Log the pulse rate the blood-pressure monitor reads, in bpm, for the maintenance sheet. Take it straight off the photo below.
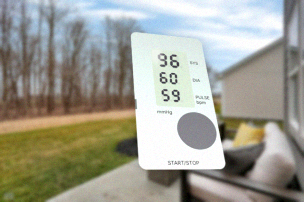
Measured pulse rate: 59 bpm
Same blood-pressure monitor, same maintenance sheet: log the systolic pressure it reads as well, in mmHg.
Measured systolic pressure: 96 mmHg
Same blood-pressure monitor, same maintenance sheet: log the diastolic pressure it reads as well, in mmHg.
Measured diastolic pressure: 60 mmHg
